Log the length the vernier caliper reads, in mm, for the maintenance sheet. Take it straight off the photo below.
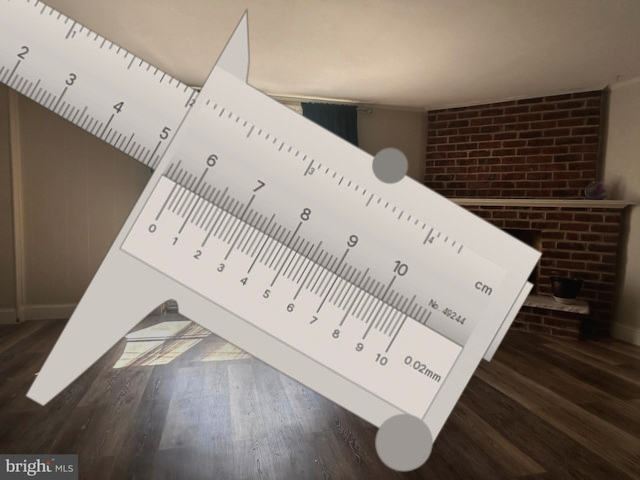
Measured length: 56.5 mm
